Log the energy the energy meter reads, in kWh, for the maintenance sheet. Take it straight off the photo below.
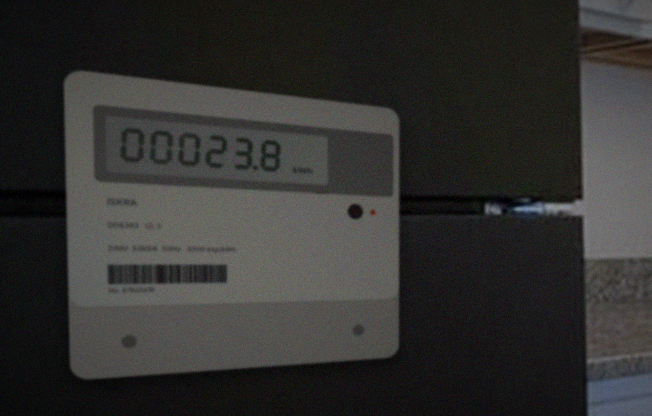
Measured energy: 23.8 kWh
